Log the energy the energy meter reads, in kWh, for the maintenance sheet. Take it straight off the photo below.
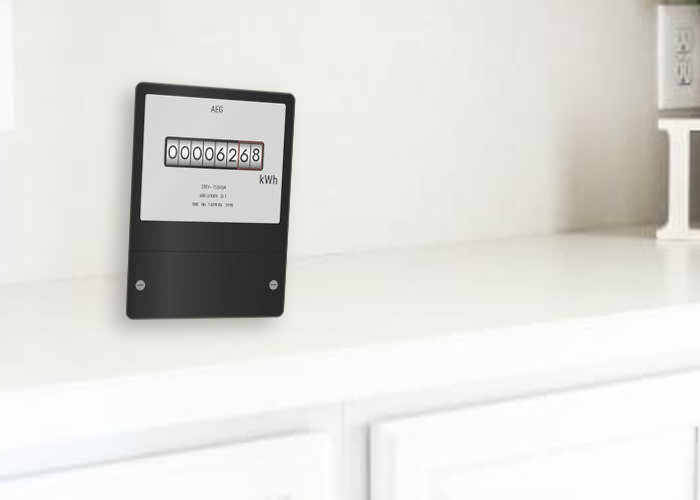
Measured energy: 62.68 kWh
